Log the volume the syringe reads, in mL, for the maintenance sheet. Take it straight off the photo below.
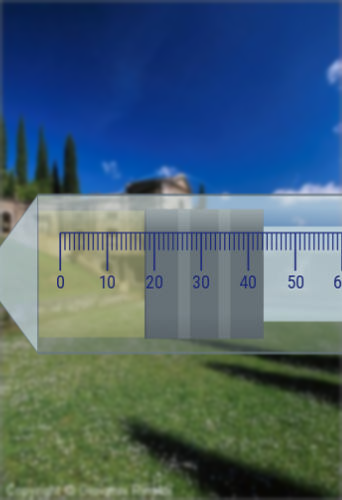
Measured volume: 18 mL
